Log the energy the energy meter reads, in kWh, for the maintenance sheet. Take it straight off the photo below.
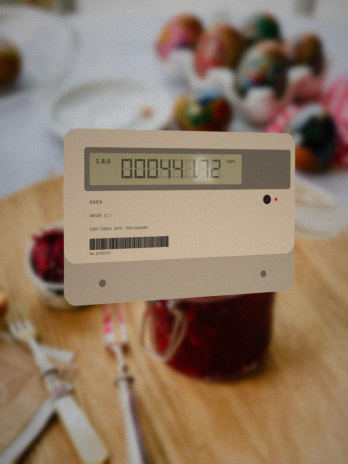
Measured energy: 441.72 kWh
